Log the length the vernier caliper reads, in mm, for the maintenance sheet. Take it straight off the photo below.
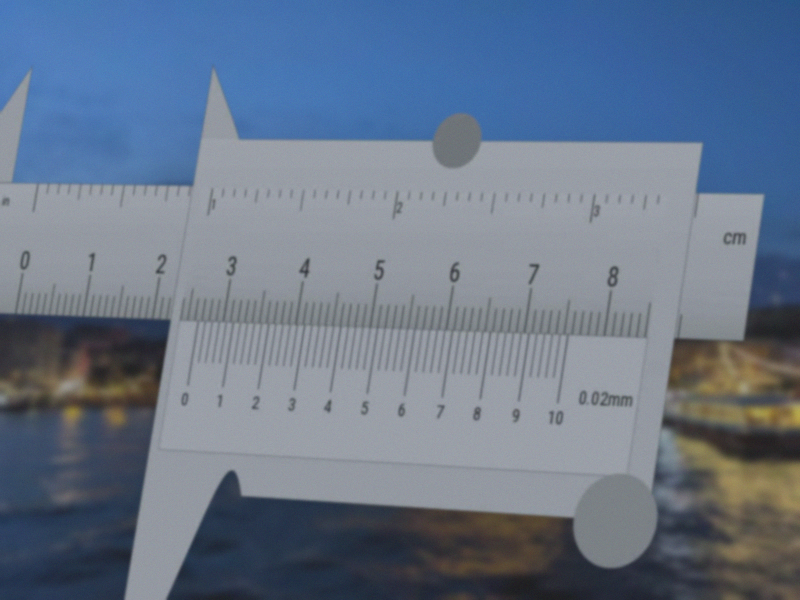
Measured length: 26.5 mm
